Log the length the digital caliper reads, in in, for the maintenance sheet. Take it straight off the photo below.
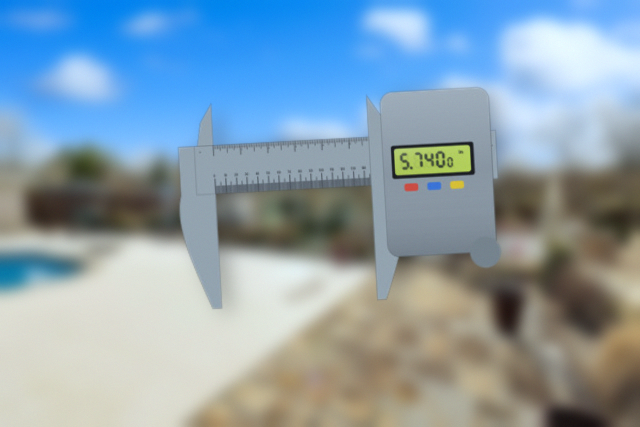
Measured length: 5.7400 in
